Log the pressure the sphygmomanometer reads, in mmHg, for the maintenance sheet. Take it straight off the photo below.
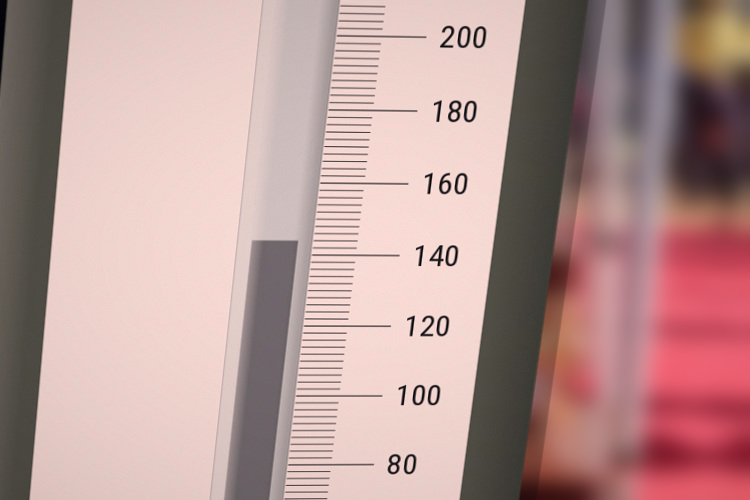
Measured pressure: 144 mmHg
